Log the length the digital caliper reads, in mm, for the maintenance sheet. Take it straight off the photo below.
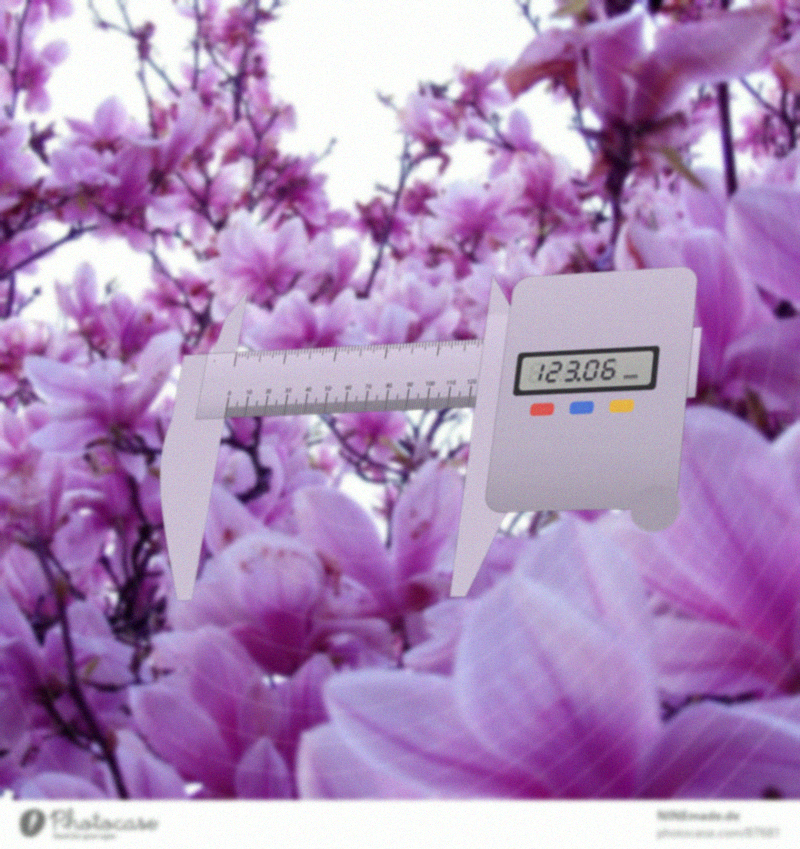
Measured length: 123.06 mm
